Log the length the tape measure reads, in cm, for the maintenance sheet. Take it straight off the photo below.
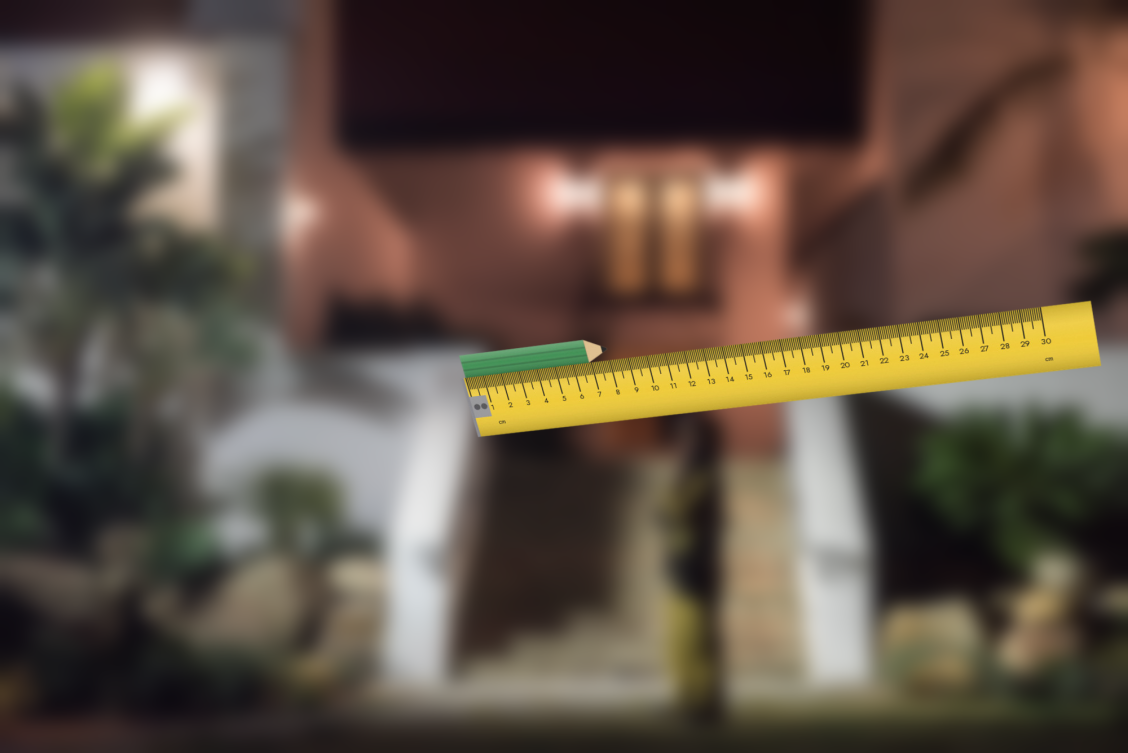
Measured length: 8 cm
